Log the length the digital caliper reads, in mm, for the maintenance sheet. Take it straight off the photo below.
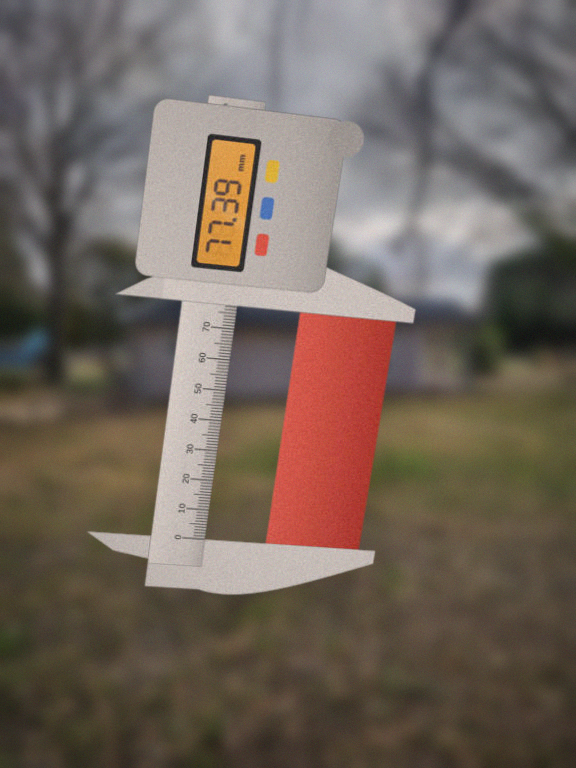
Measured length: 77.39 mm
